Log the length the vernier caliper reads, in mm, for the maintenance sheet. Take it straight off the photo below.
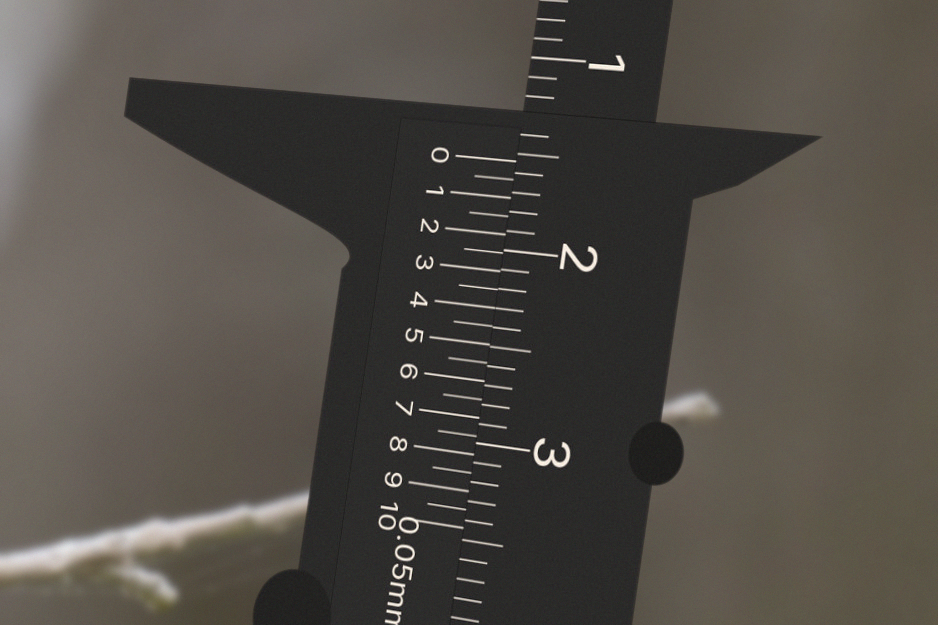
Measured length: 15.4 mm
